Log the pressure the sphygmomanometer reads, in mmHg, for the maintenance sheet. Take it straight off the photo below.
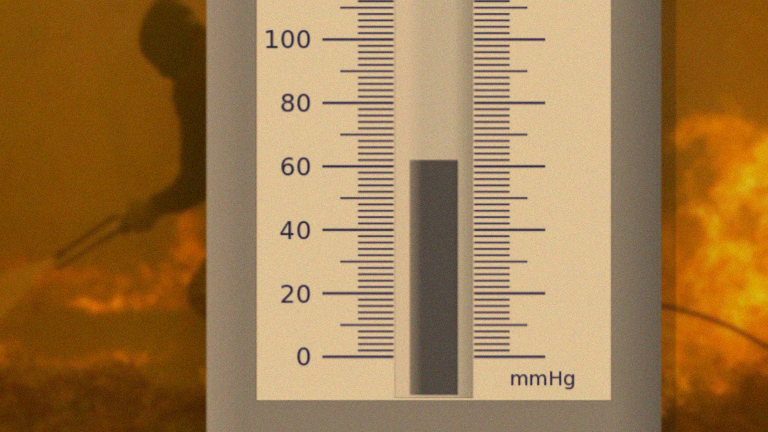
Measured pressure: 62 mmHg
